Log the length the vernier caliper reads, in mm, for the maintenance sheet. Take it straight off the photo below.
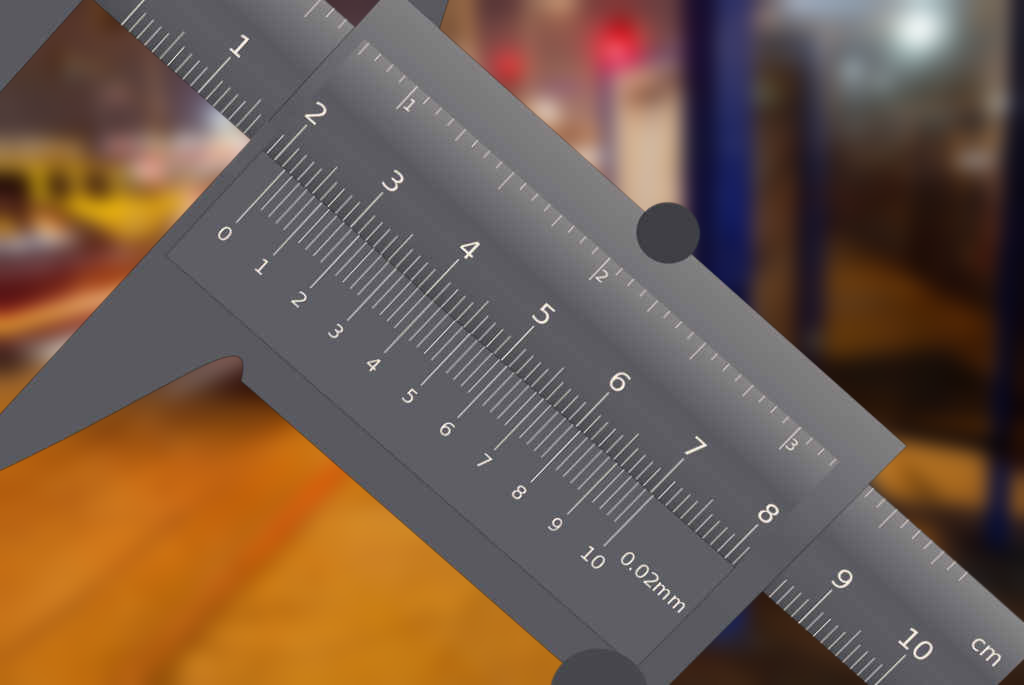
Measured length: 21.4 mm
